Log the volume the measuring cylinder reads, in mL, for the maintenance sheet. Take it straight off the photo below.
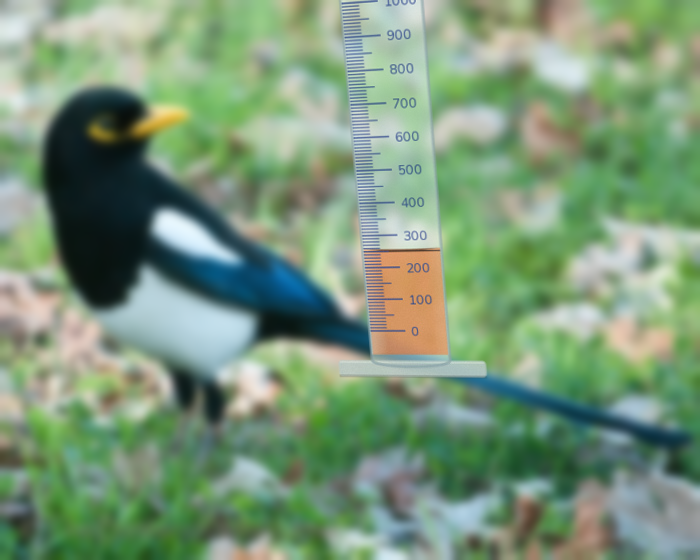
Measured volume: 250 mL
